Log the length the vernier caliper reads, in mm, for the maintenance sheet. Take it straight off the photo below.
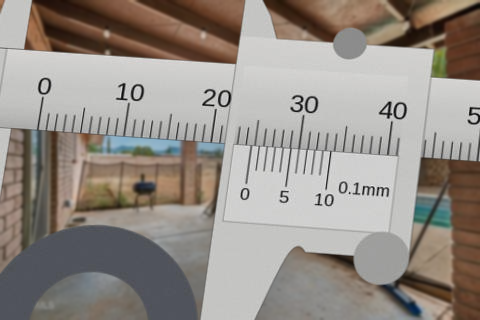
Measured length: 24.6 mm
